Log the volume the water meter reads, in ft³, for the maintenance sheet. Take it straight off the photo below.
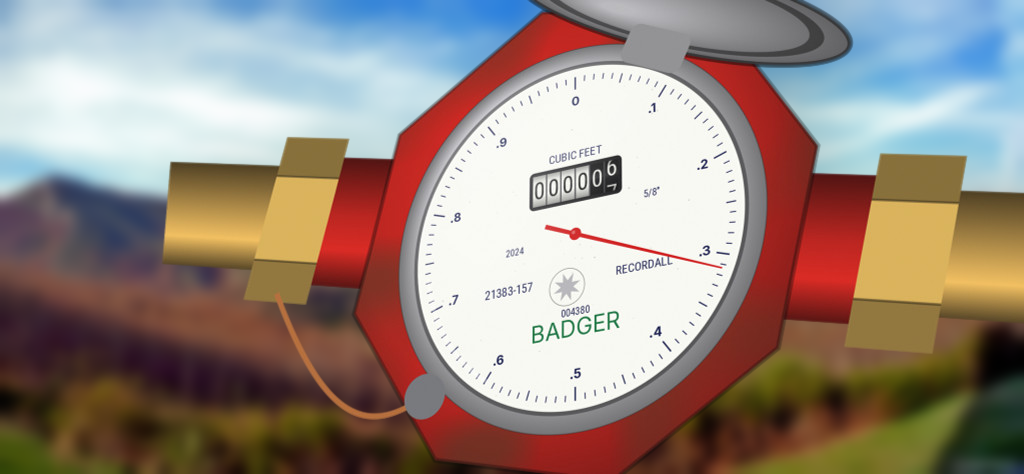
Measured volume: 6.31 ft³
